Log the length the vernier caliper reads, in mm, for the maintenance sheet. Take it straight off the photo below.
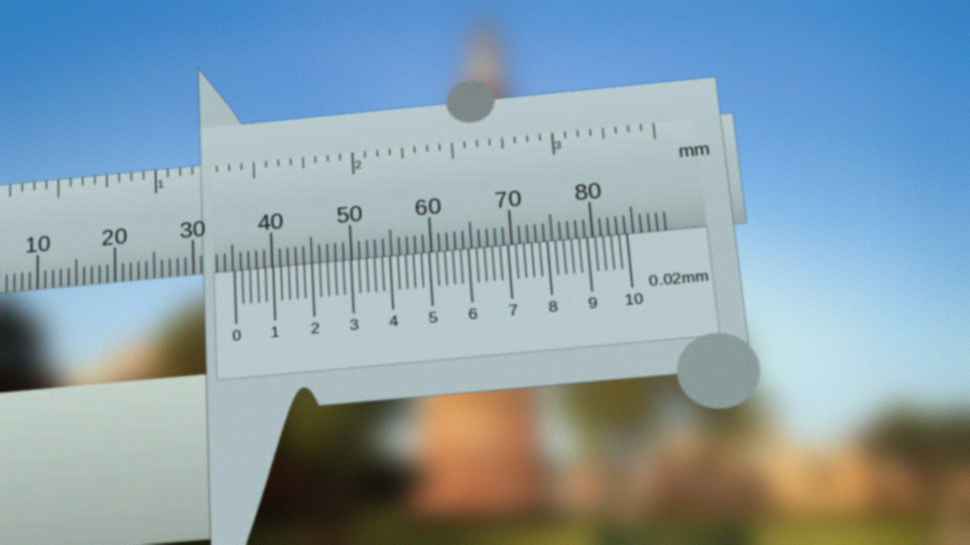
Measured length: 35.2 mm
